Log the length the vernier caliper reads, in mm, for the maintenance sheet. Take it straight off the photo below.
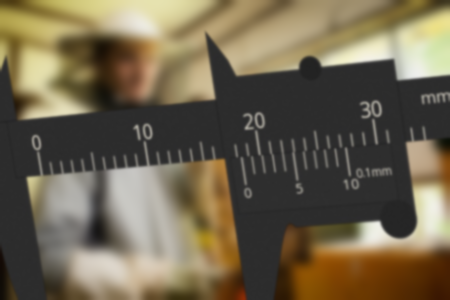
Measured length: 18.4 mm
